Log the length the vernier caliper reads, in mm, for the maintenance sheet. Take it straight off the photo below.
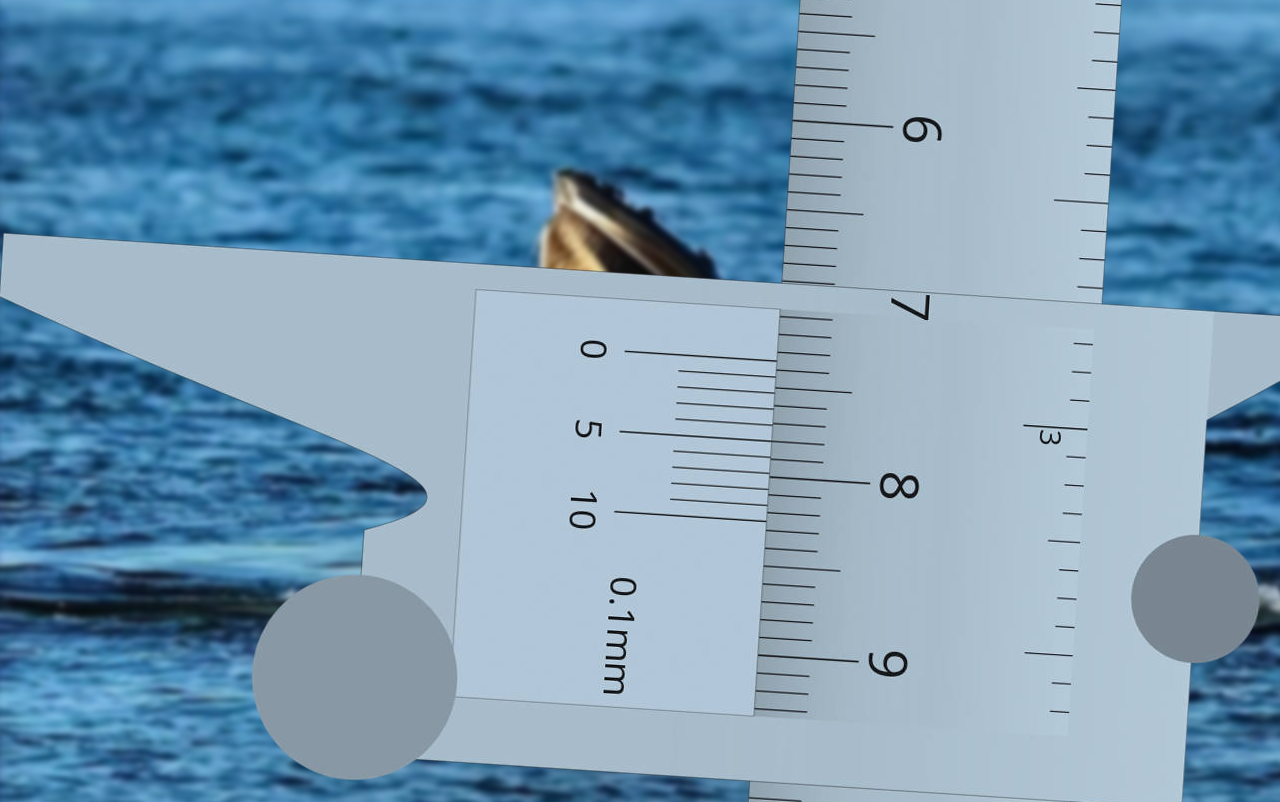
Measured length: 73.5 mm
